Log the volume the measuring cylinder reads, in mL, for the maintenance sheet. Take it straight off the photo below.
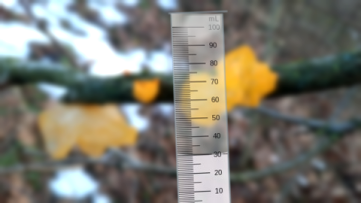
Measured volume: 30 mL
